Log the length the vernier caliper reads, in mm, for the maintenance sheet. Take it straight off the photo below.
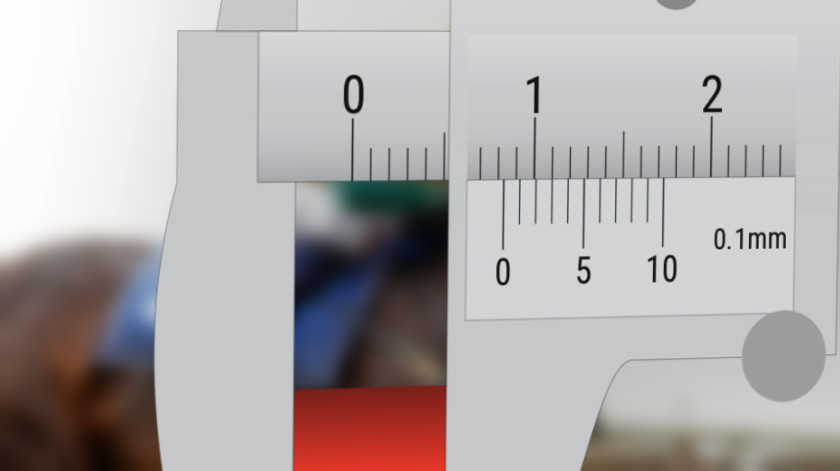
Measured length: 8.3 mm
